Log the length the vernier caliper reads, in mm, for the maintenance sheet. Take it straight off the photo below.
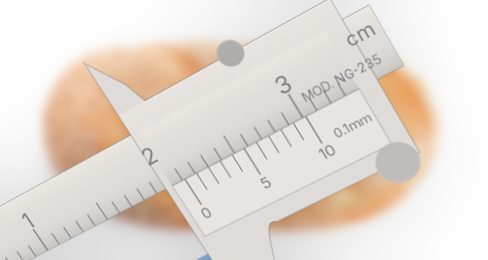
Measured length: 21.2 mm
